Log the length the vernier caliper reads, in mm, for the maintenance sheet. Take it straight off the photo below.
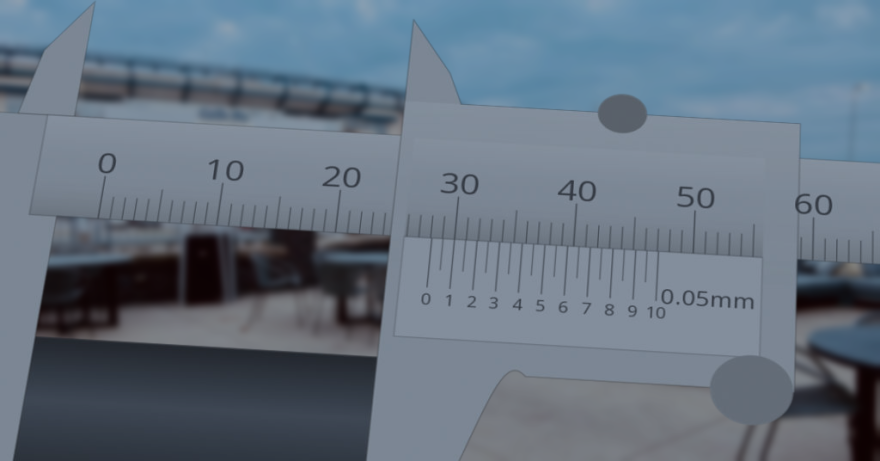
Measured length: 28.1 mm
